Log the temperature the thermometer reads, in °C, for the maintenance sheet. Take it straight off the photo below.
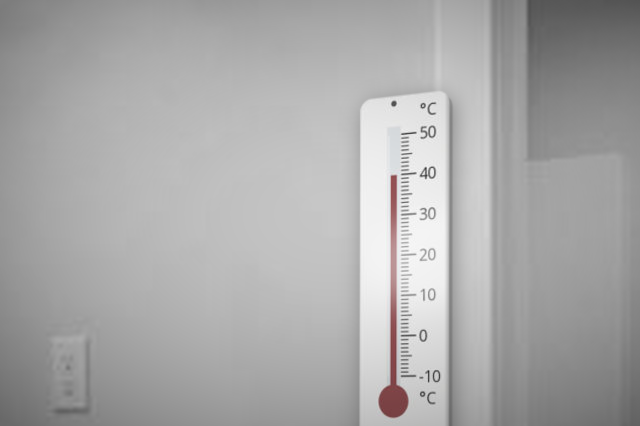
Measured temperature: 40 °C
